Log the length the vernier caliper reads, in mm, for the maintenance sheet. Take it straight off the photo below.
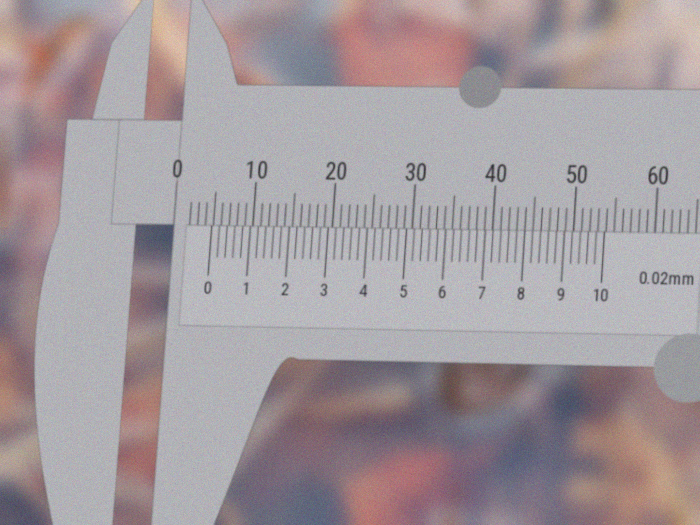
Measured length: 4.8 mm
